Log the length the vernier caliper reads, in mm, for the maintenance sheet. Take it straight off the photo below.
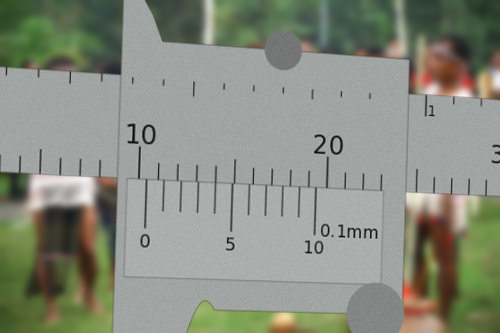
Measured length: 10.4 mm
